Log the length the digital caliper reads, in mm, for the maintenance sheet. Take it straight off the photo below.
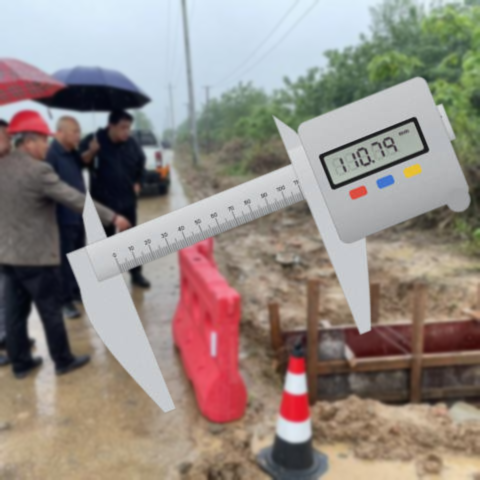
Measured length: 110.79 mm
